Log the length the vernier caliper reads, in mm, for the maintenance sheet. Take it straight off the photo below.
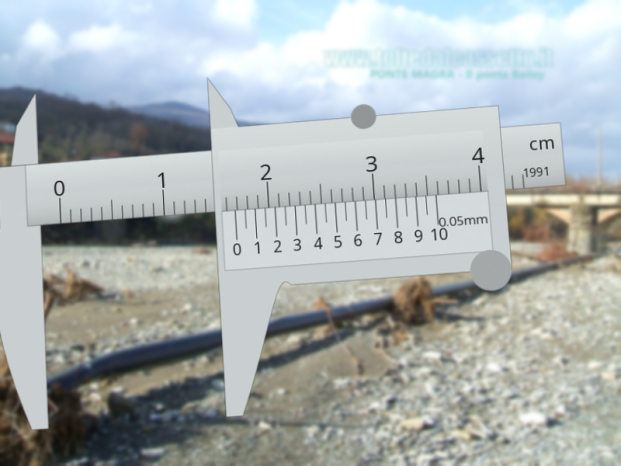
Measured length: 16.8 mm
